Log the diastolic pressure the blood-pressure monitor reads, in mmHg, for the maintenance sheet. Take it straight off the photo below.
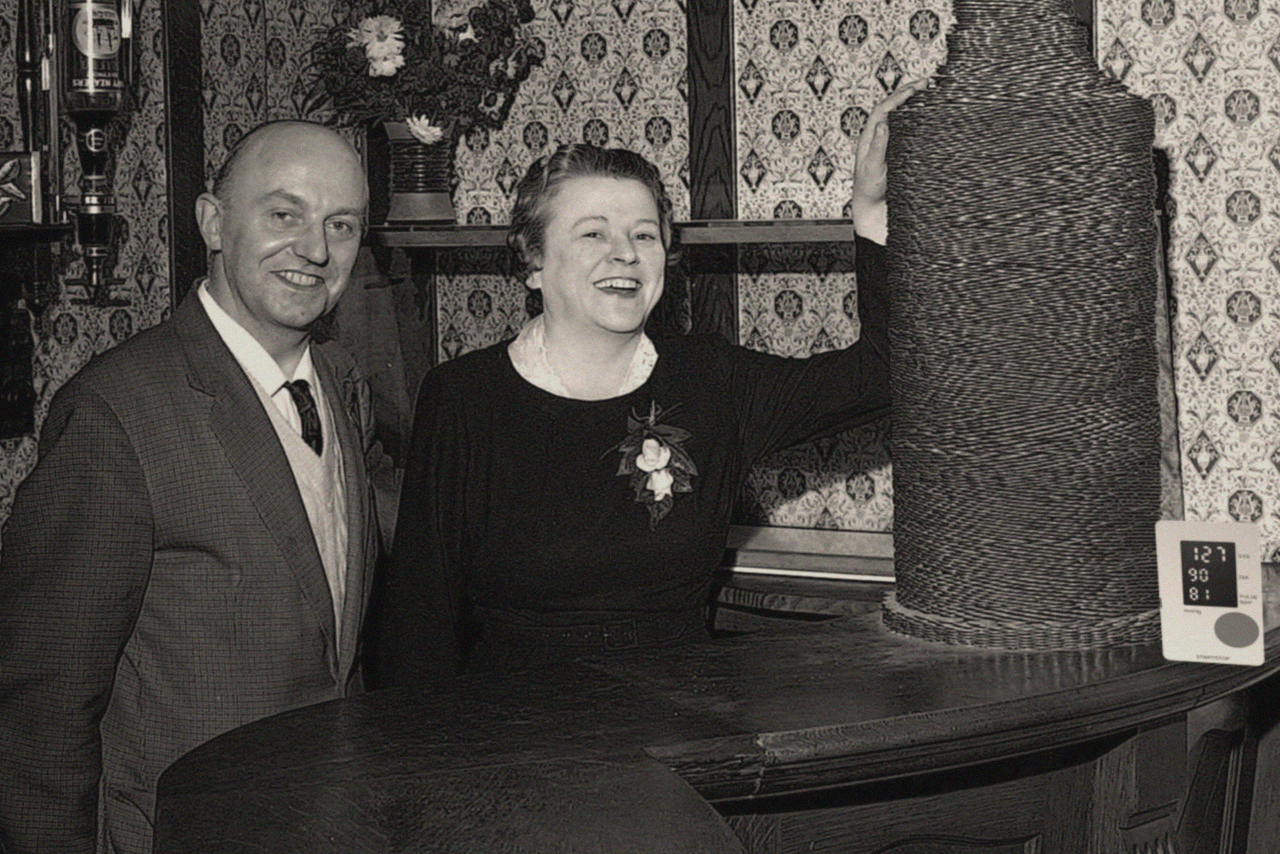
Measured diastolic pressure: 90 mmHg
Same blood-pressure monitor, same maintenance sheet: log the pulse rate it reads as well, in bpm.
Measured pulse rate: 81 bpm
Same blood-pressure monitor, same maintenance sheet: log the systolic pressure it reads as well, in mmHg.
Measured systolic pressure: 127 mmHg
